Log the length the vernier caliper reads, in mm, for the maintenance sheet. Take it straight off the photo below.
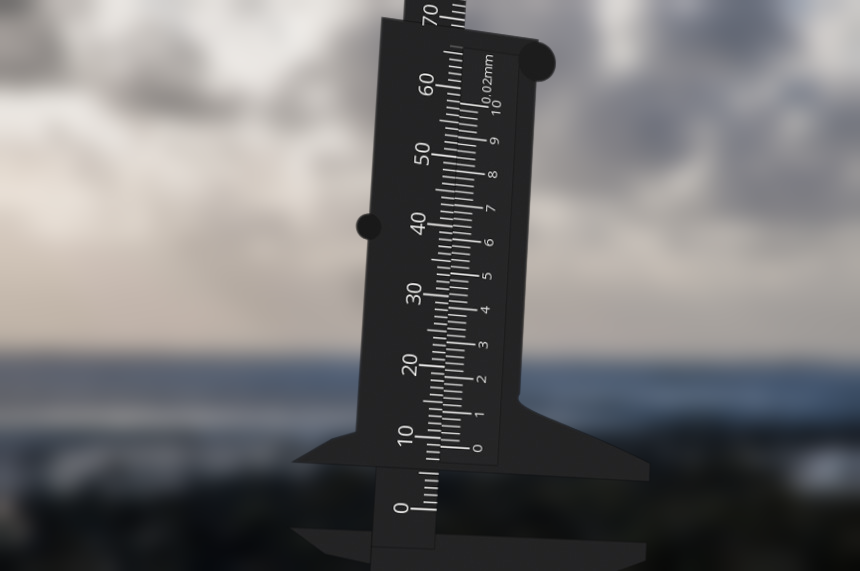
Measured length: 8.8 mm
